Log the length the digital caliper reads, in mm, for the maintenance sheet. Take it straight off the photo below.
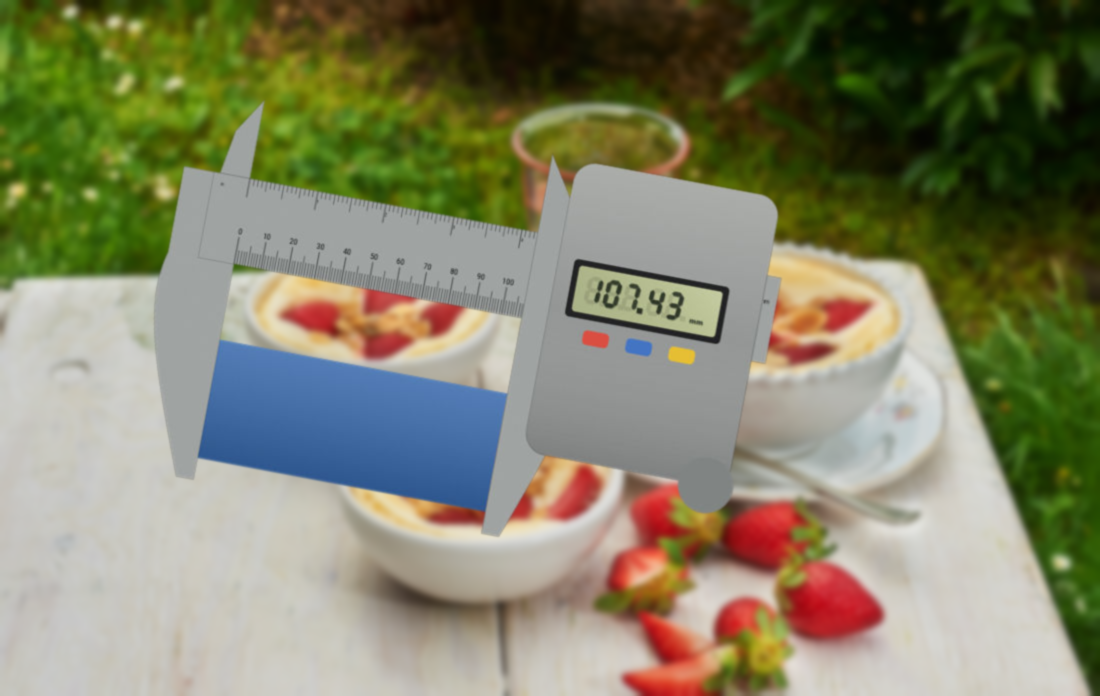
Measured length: 107.43 mm
